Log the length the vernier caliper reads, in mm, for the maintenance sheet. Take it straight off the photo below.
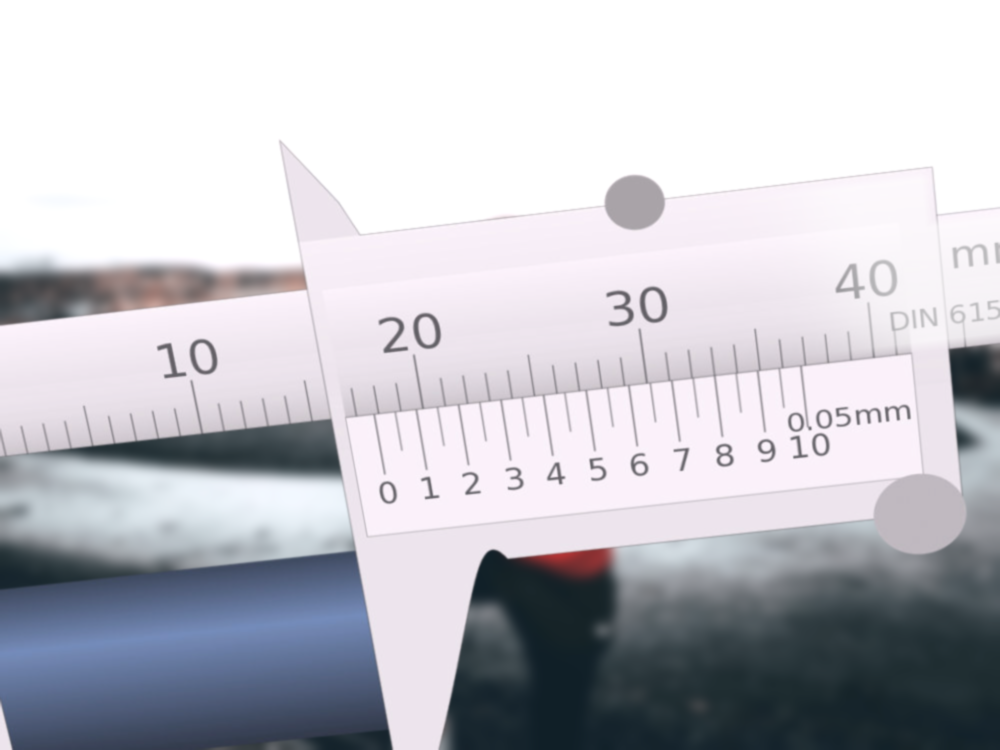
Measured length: 17.8 mm
